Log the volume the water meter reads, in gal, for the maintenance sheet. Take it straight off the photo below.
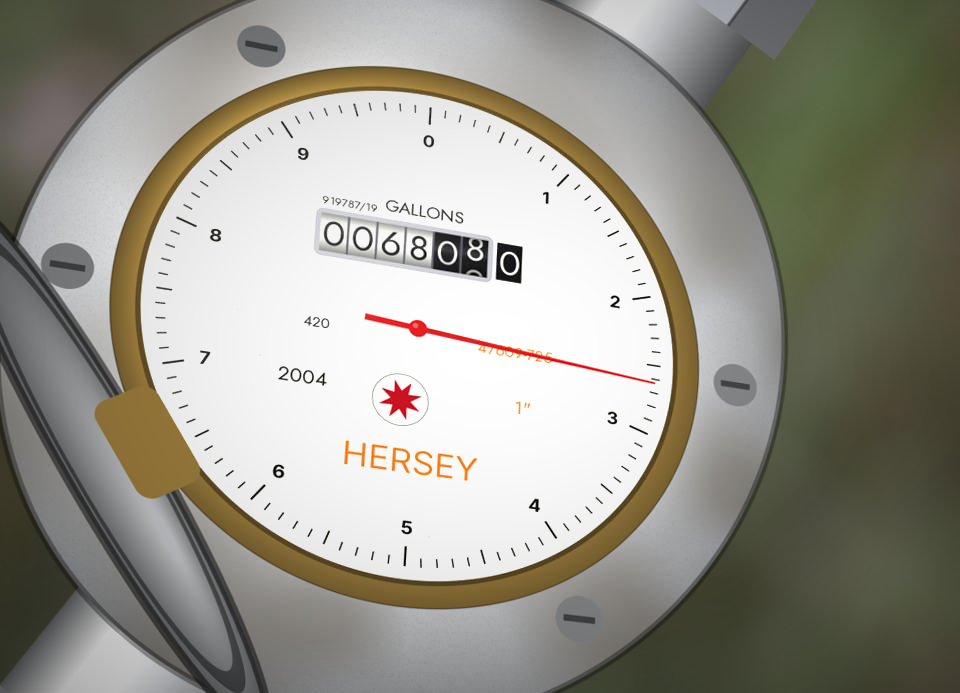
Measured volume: 68082.6 gal
